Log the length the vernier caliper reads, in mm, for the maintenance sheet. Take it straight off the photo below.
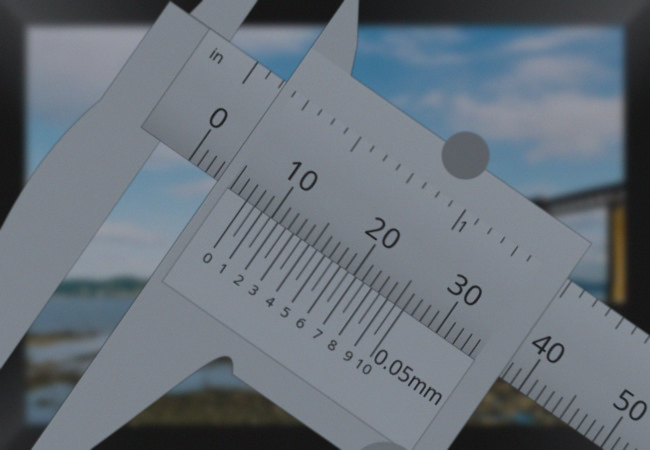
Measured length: 7.0 mm
